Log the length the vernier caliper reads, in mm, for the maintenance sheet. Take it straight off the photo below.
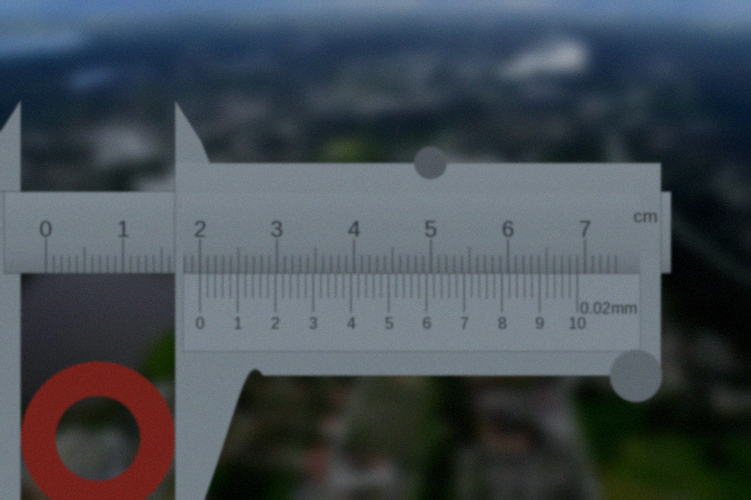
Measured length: 20.0 mm
